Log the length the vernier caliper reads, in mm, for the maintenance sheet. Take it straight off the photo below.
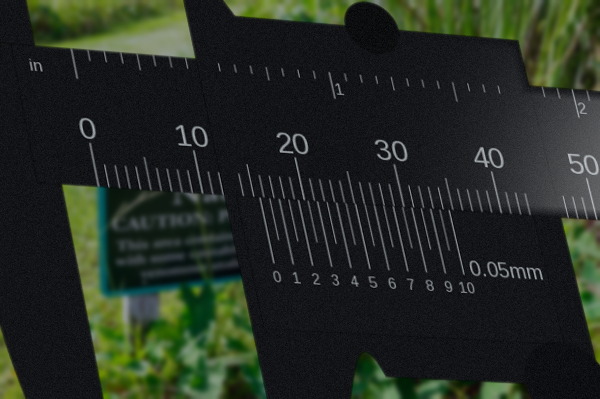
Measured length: 15.6 mm
